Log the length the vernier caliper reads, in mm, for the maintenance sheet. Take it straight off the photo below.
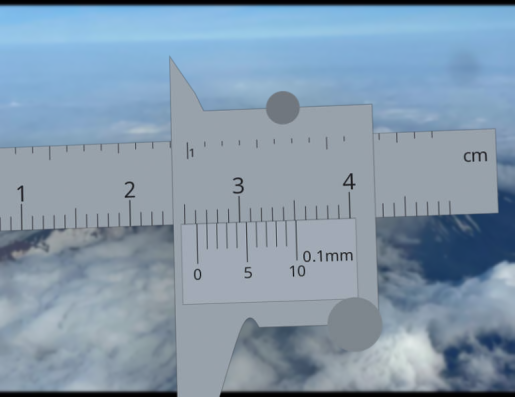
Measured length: 26.1 mm
